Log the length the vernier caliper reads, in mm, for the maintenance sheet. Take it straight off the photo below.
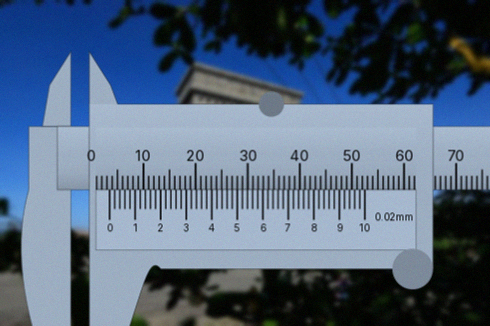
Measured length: 3.5 mm
